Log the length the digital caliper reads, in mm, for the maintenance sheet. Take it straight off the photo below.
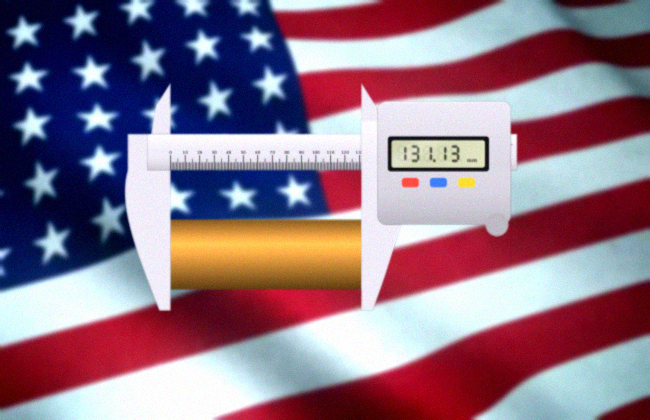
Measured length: 131.13 mm
